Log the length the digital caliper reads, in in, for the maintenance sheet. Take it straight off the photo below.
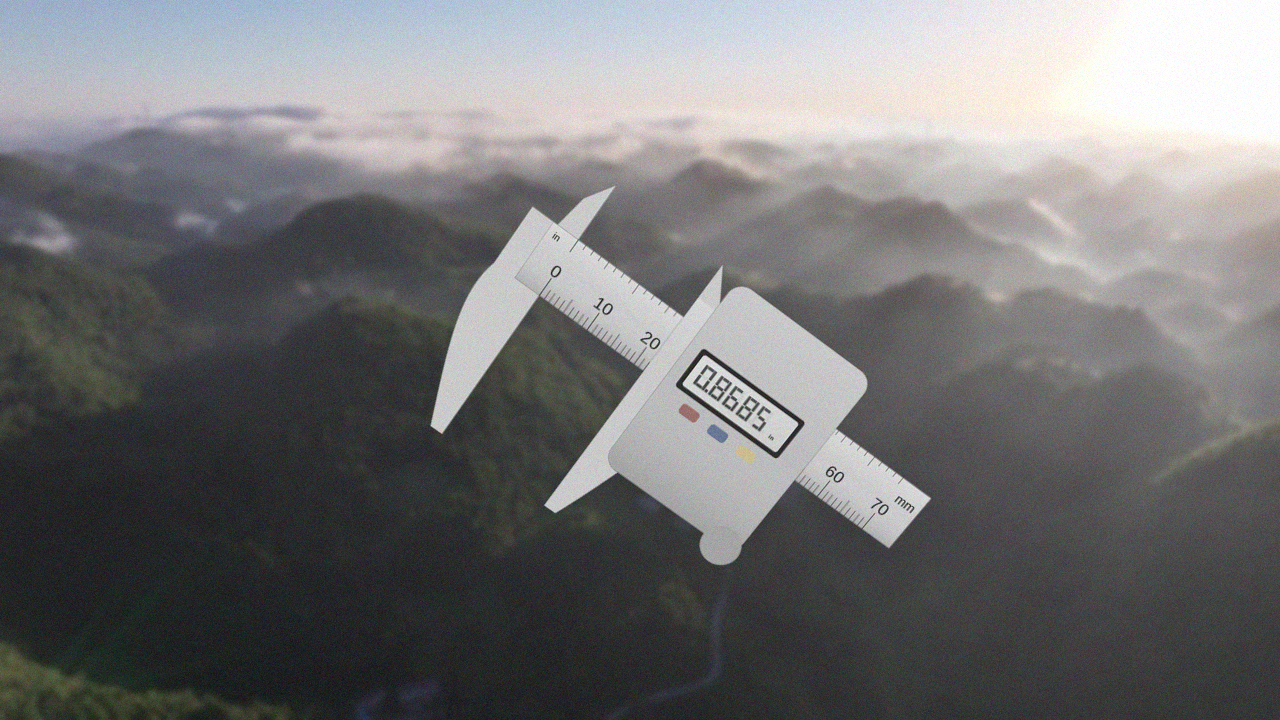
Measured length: 0.8685 in
